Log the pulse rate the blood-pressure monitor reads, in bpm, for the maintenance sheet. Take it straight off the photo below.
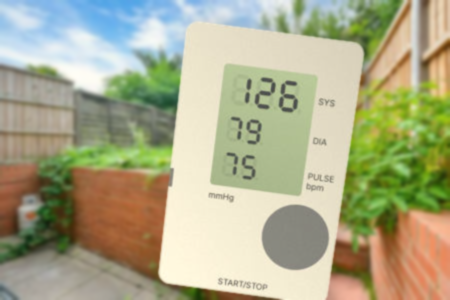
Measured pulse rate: 75 bpm
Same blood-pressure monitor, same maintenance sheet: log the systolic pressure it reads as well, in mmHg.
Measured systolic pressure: 126 mmHg
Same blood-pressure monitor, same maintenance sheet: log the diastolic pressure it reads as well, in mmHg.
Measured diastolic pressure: 79 mmHg
